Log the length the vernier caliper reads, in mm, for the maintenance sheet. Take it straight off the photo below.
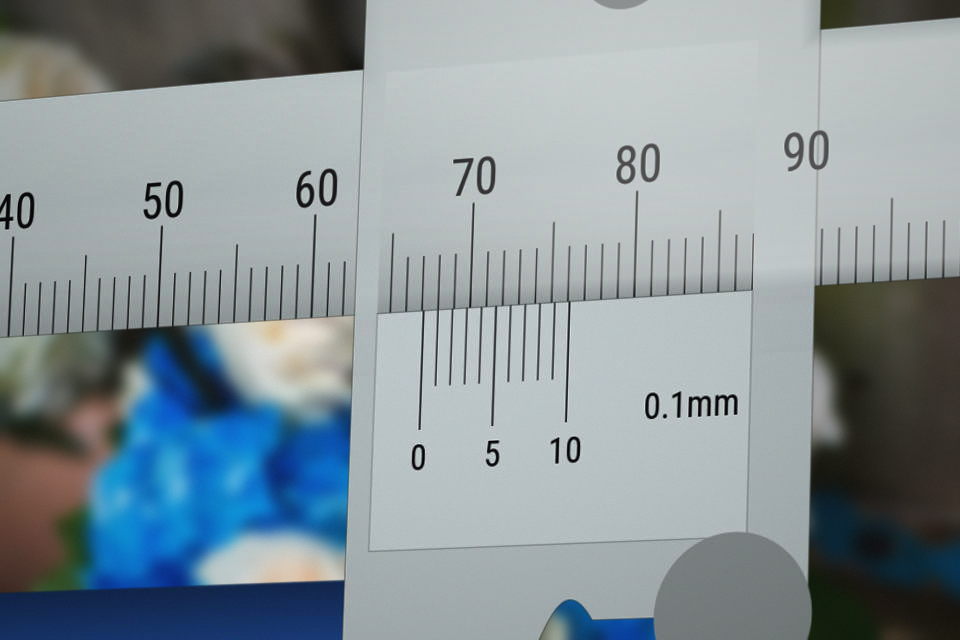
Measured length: 67.1 mm
